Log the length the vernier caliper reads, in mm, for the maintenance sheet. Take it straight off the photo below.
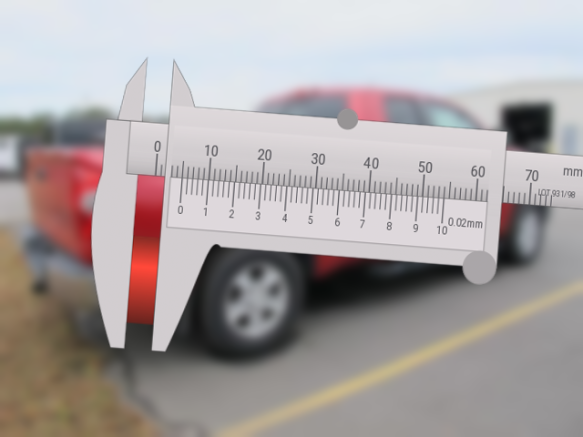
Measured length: 5.0 mm
